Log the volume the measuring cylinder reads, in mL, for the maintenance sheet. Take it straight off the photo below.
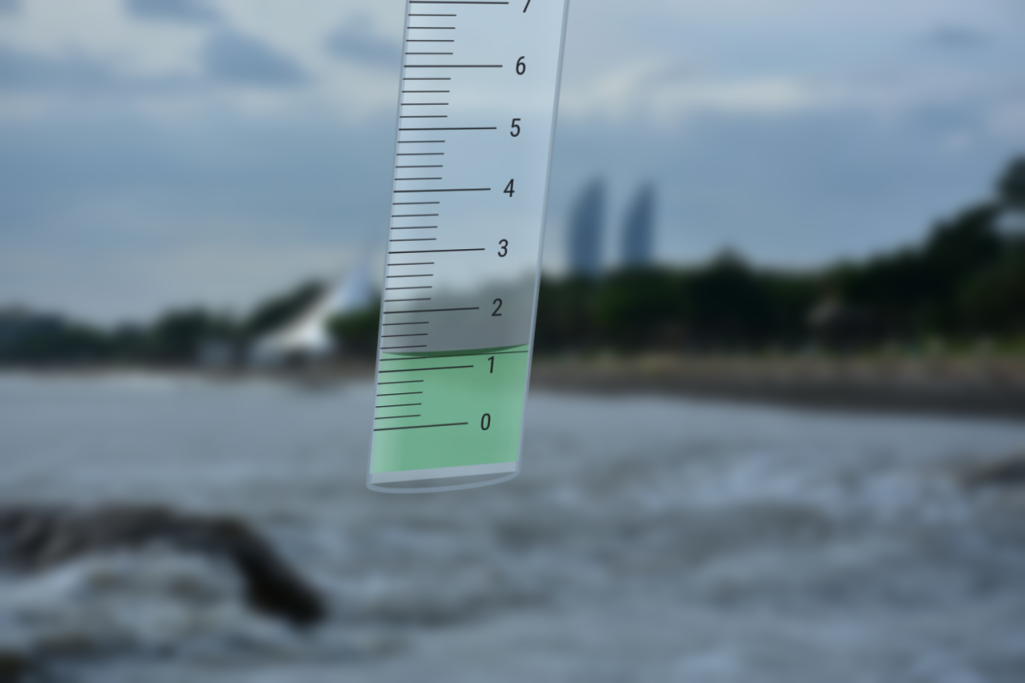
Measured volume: 1.2 mL
